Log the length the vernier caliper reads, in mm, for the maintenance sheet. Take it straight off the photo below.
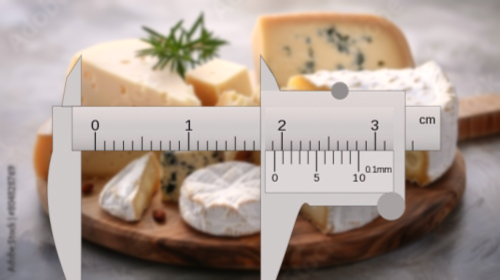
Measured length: 19.2 mm
